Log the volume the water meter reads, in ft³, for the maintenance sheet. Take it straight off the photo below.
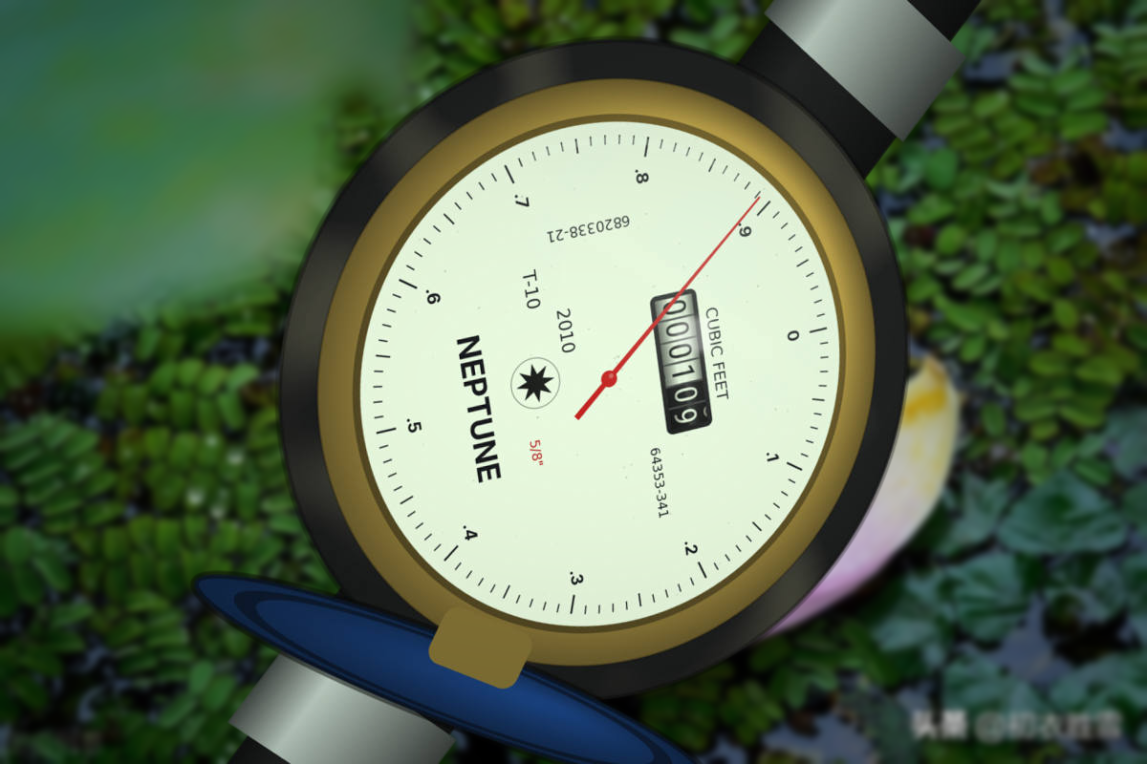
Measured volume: 108.89 ft³
